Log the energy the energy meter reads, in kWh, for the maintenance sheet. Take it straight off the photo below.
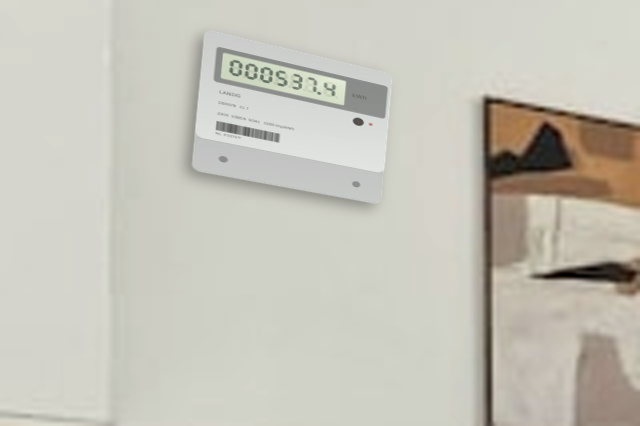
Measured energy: 537.4 kWh
